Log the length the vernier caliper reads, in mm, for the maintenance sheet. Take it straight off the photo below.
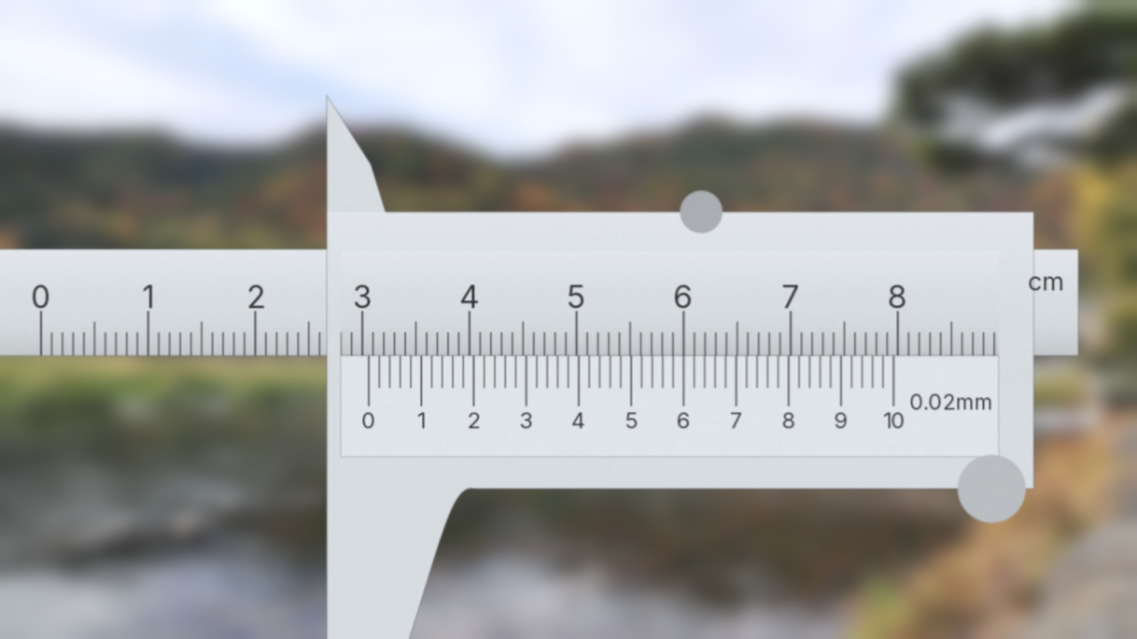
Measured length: 30.6 mm
